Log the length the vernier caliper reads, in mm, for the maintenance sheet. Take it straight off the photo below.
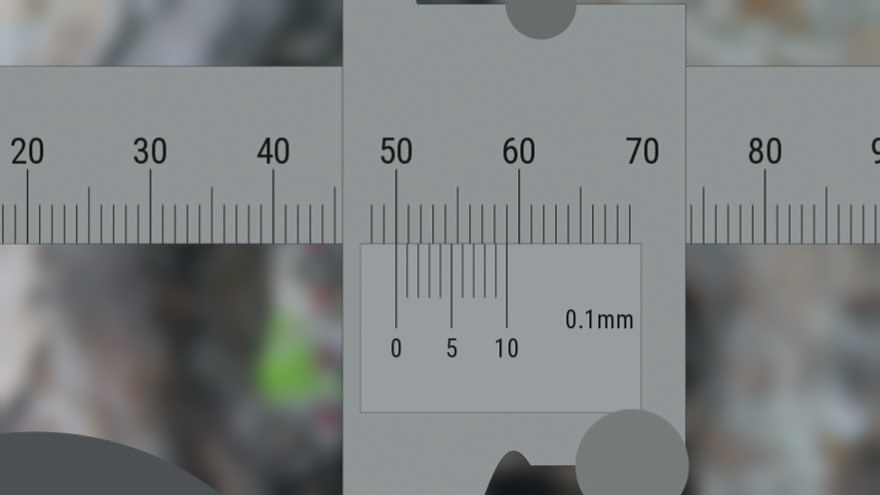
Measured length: 50.0 mm
